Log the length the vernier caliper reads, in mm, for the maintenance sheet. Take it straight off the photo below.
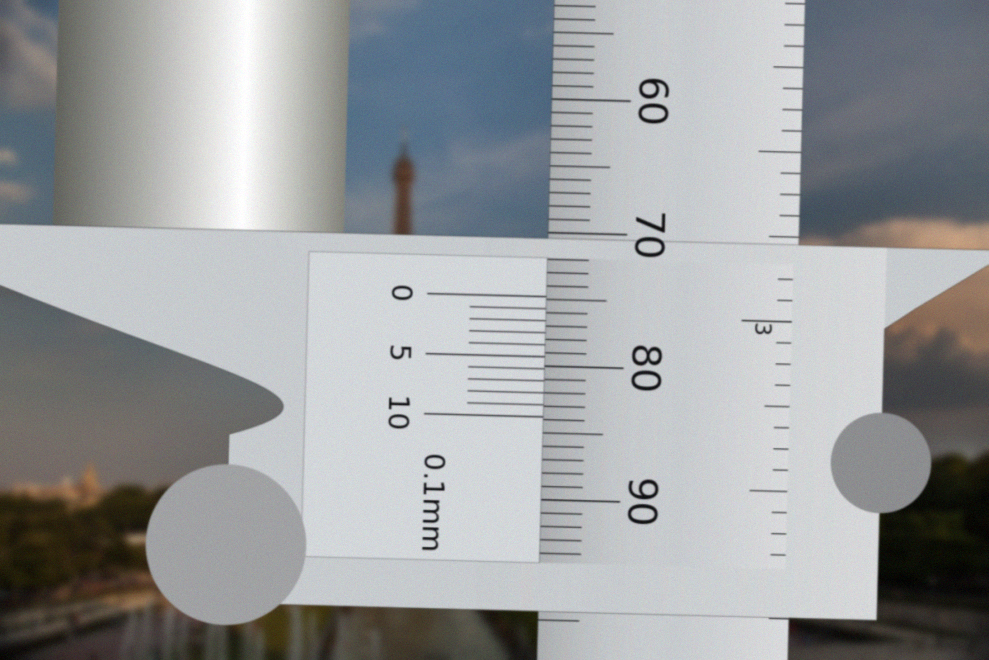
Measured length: 74.8 mm
